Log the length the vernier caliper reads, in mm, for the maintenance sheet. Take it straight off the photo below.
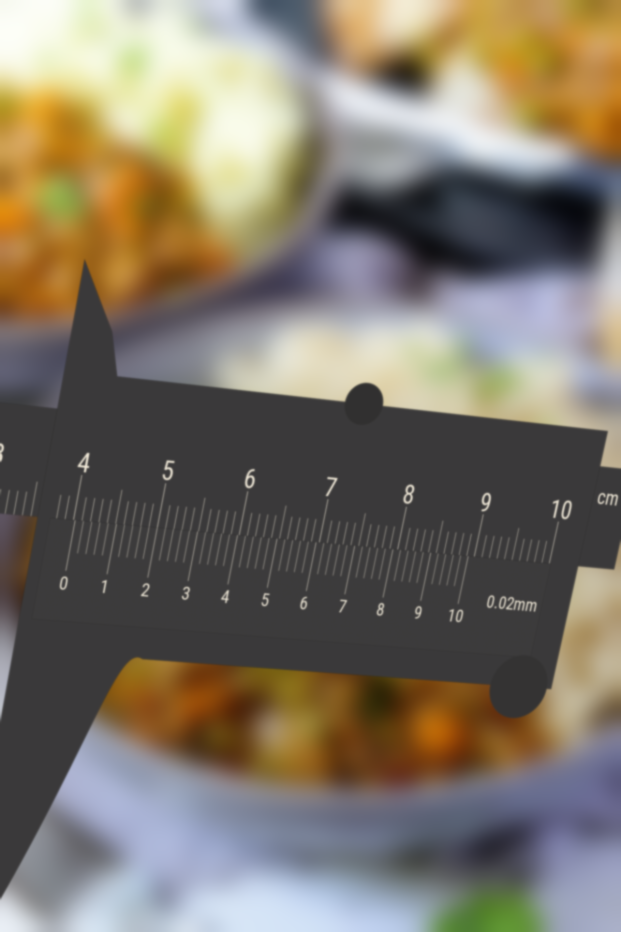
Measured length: 40.2 mm
